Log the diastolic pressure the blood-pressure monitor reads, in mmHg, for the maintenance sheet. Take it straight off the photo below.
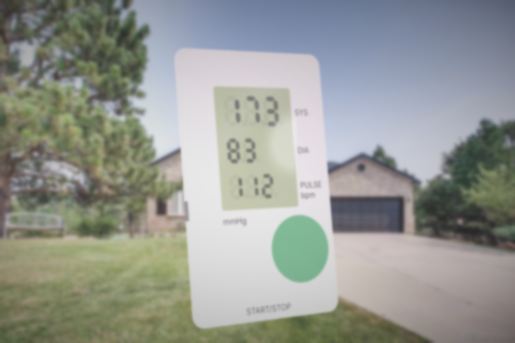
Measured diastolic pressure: 83 mmHg
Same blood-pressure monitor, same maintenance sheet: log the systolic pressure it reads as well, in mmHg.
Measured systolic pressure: 173 mmHg
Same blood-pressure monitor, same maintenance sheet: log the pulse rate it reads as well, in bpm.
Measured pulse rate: 112 bpm
